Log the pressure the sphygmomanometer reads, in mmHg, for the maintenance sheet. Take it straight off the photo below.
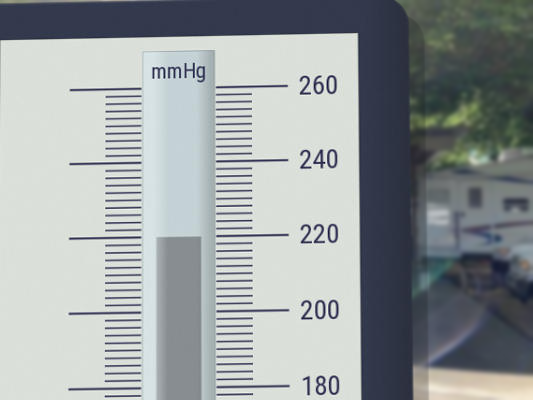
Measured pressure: 220 mmHg
